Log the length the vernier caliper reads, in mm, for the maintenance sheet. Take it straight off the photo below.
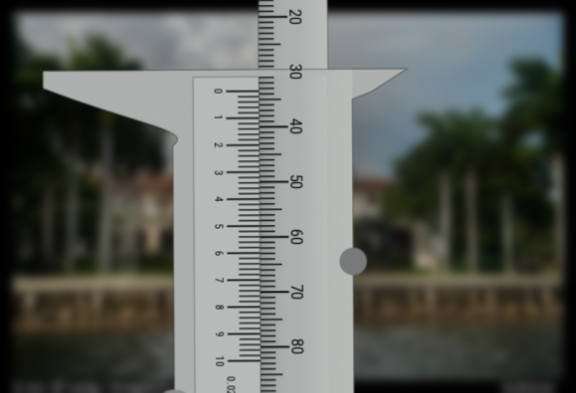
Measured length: 33.5 mm
